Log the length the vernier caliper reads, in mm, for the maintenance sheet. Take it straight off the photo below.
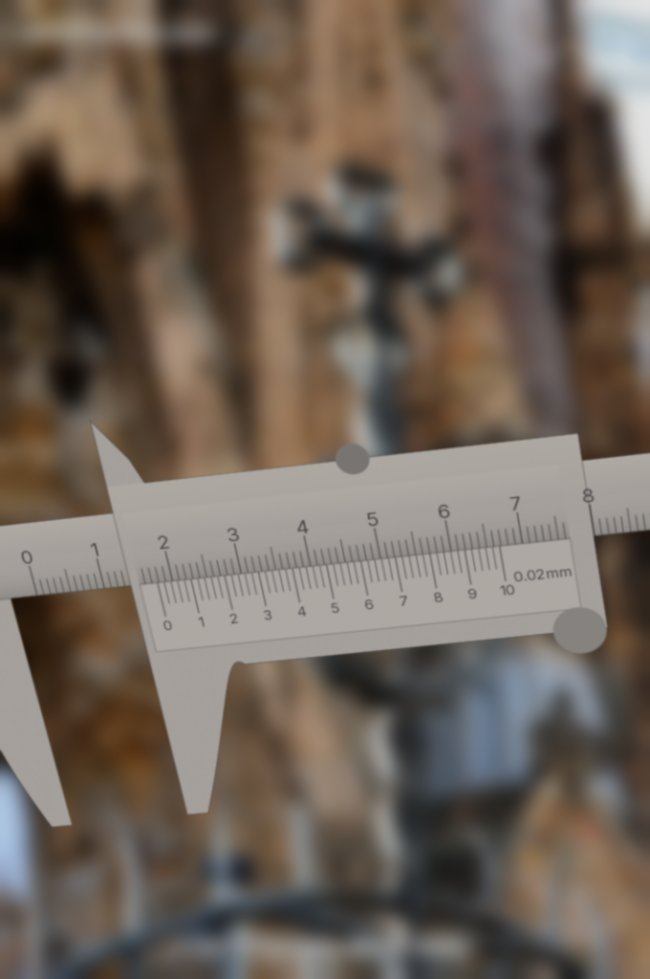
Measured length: 17.8 mm
